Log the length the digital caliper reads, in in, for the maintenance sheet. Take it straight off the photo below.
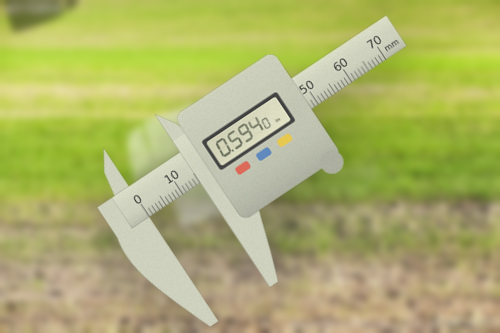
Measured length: 0.5940 in
